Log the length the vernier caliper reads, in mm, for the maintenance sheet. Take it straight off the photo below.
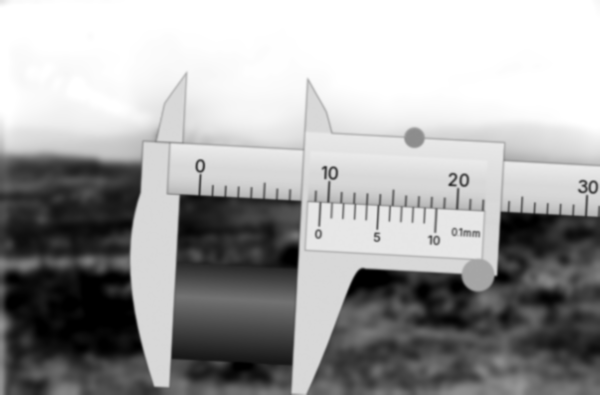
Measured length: 9.4 mm
